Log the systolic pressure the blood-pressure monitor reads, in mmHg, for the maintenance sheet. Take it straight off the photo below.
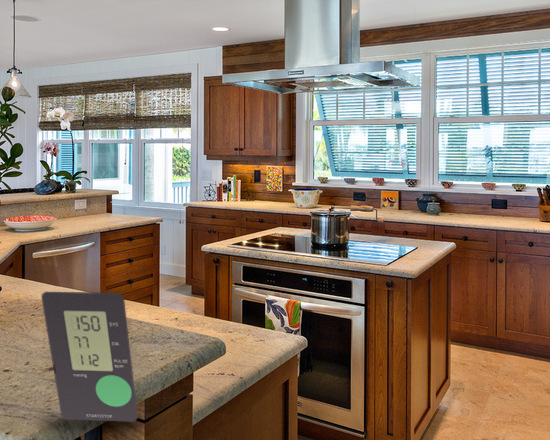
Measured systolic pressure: 150 mmHg
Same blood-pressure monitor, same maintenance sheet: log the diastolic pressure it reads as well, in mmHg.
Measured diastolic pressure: 77 mmHg
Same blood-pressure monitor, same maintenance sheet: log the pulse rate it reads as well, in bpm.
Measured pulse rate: 112 bpm
